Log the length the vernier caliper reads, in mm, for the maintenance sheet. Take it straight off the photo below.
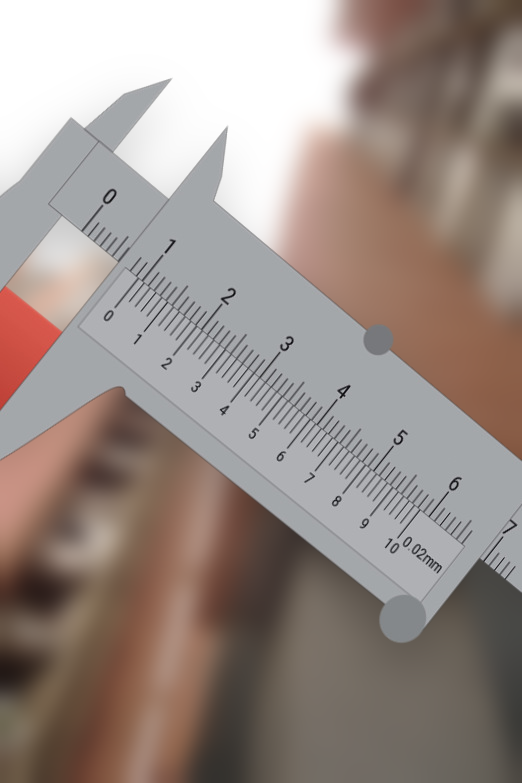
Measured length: 9.4 mm
